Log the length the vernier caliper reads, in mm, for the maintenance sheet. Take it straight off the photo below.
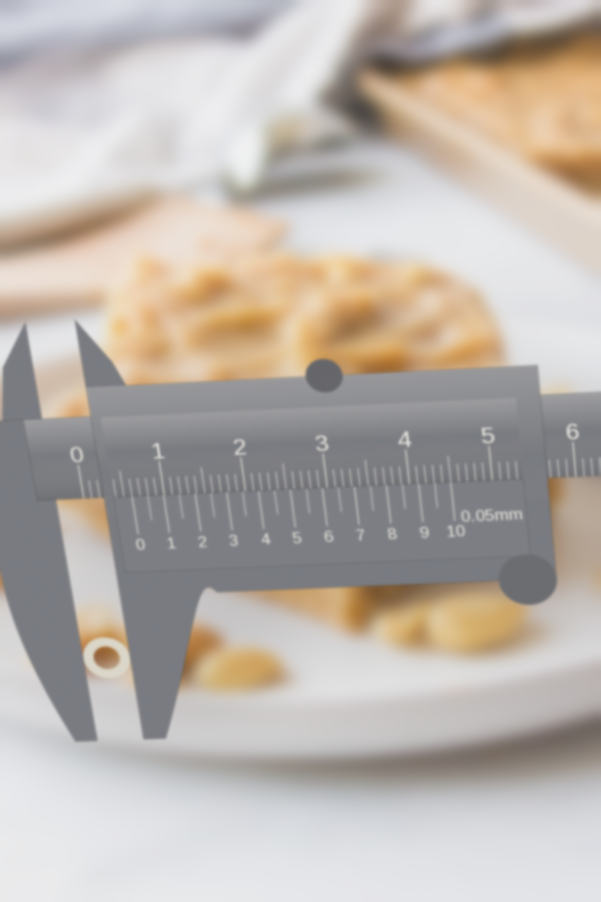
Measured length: 6.0 mm
